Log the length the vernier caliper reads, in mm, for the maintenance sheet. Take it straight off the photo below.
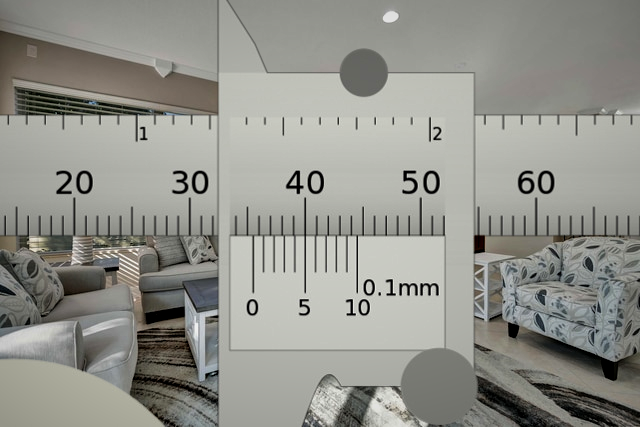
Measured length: 35.5 mm
